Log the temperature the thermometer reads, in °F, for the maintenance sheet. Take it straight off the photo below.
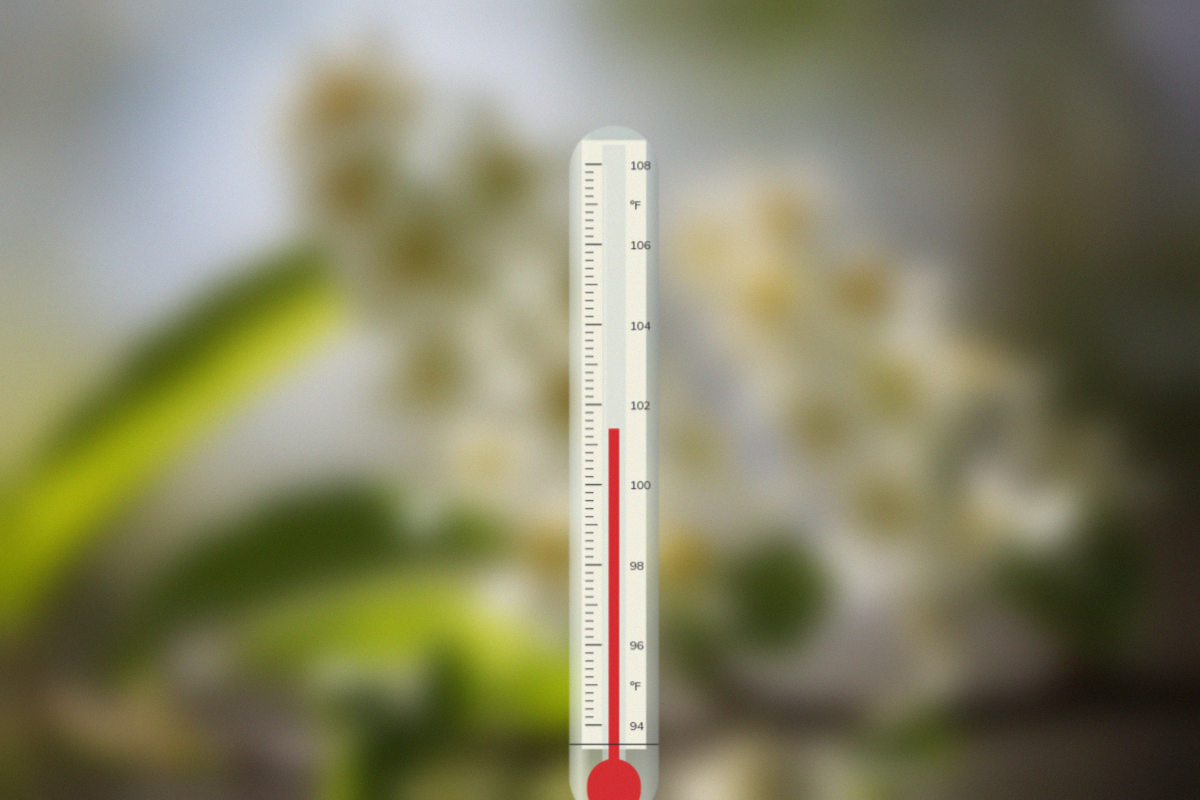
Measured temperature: 101.4 °F
